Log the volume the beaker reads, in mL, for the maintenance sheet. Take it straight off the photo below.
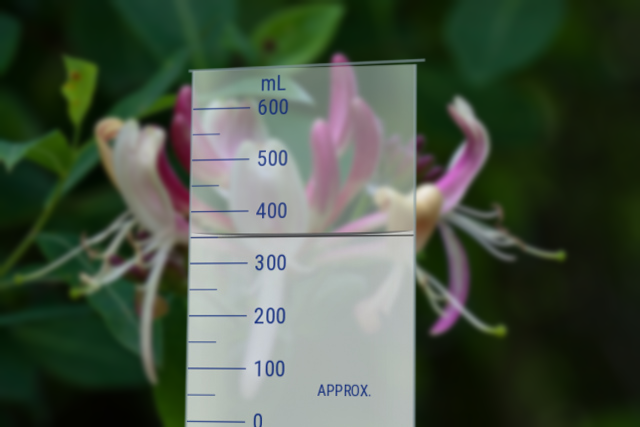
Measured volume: 350 mL
